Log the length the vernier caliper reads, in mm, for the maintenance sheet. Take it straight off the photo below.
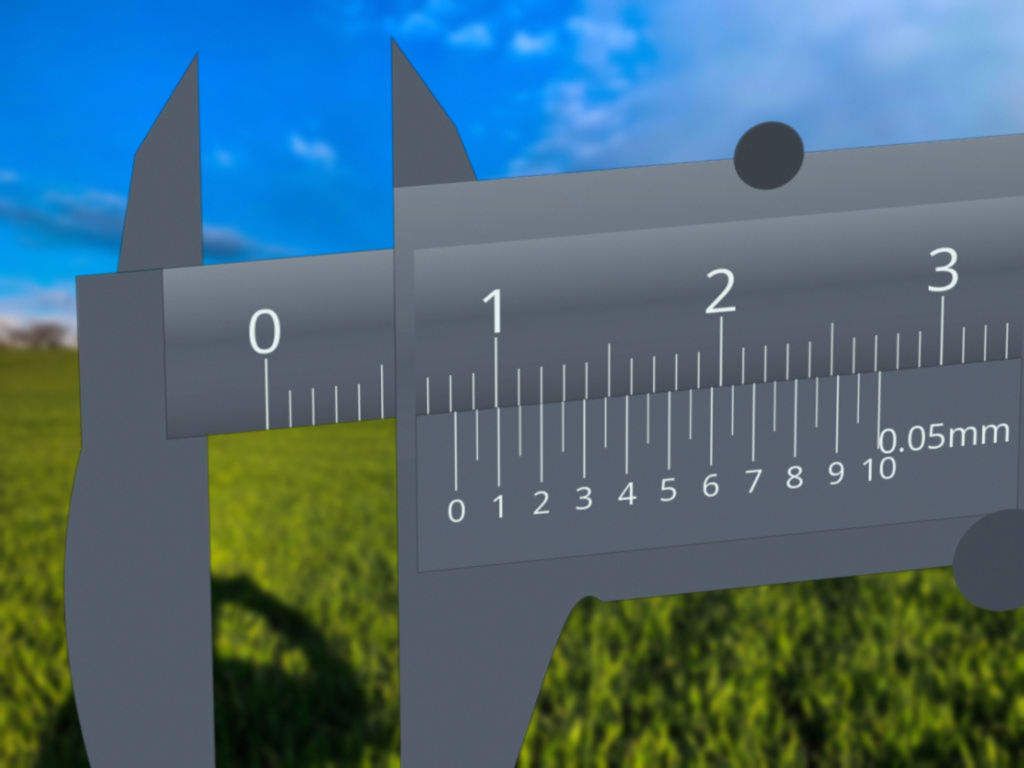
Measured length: 8.2 mm
